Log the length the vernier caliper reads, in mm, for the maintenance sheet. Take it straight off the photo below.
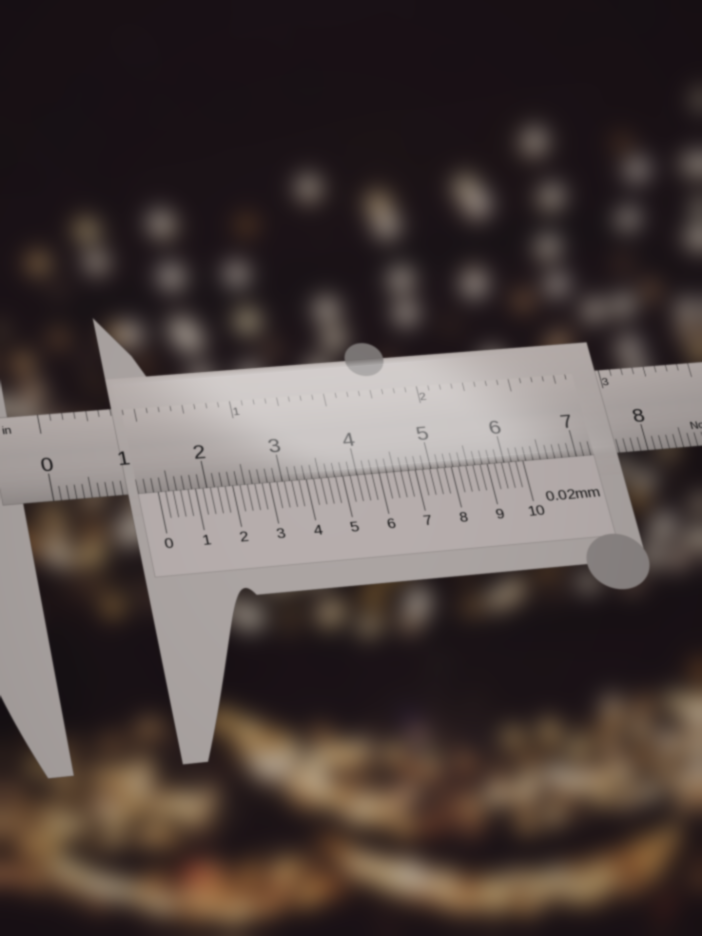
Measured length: 13.6 mm
